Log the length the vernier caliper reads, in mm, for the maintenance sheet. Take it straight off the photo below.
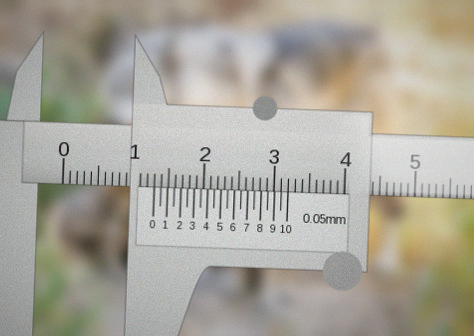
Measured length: 13.0 mm
